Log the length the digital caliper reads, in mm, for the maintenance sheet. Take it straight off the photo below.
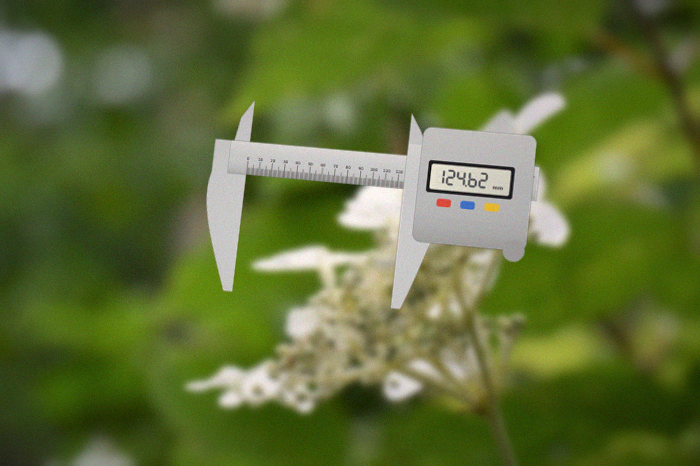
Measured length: 124.62 mm
